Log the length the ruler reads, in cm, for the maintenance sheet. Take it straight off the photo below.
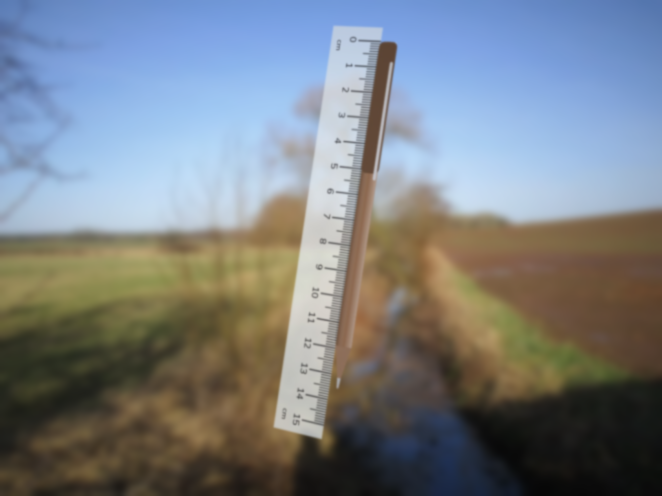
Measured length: 13.5 cm
